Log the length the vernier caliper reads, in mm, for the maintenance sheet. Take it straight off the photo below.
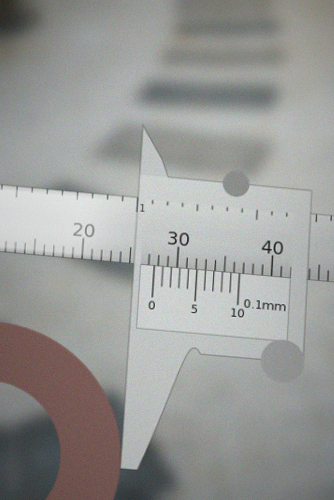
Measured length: 27.6 mm
